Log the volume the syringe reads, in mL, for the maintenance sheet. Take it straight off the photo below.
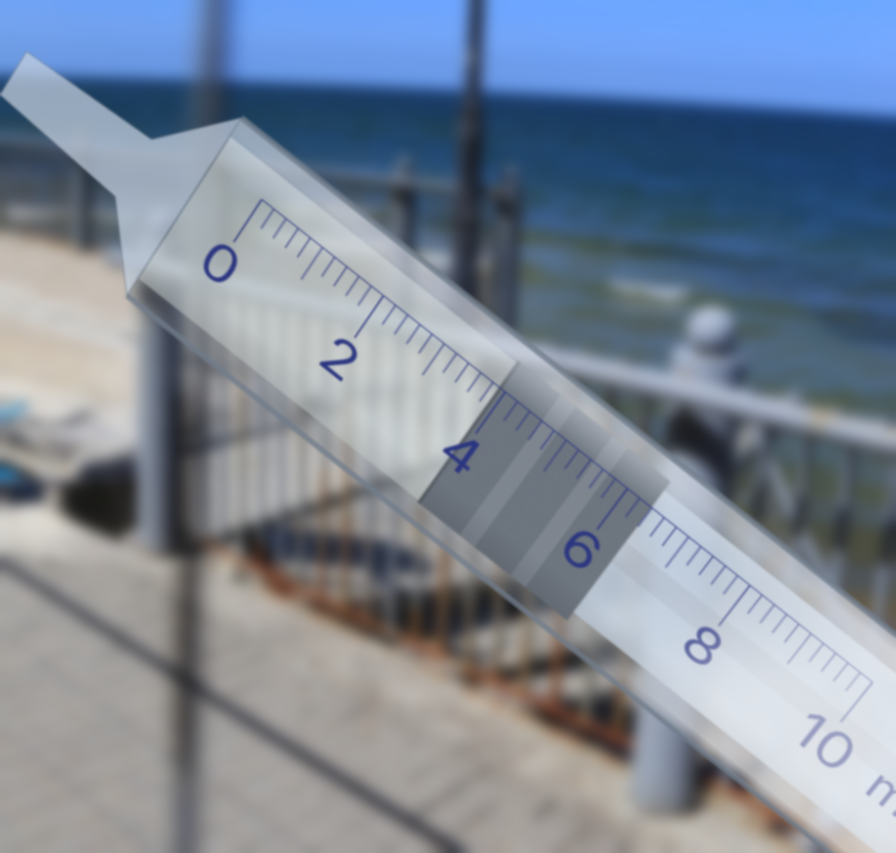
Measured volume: 3.9 mL
